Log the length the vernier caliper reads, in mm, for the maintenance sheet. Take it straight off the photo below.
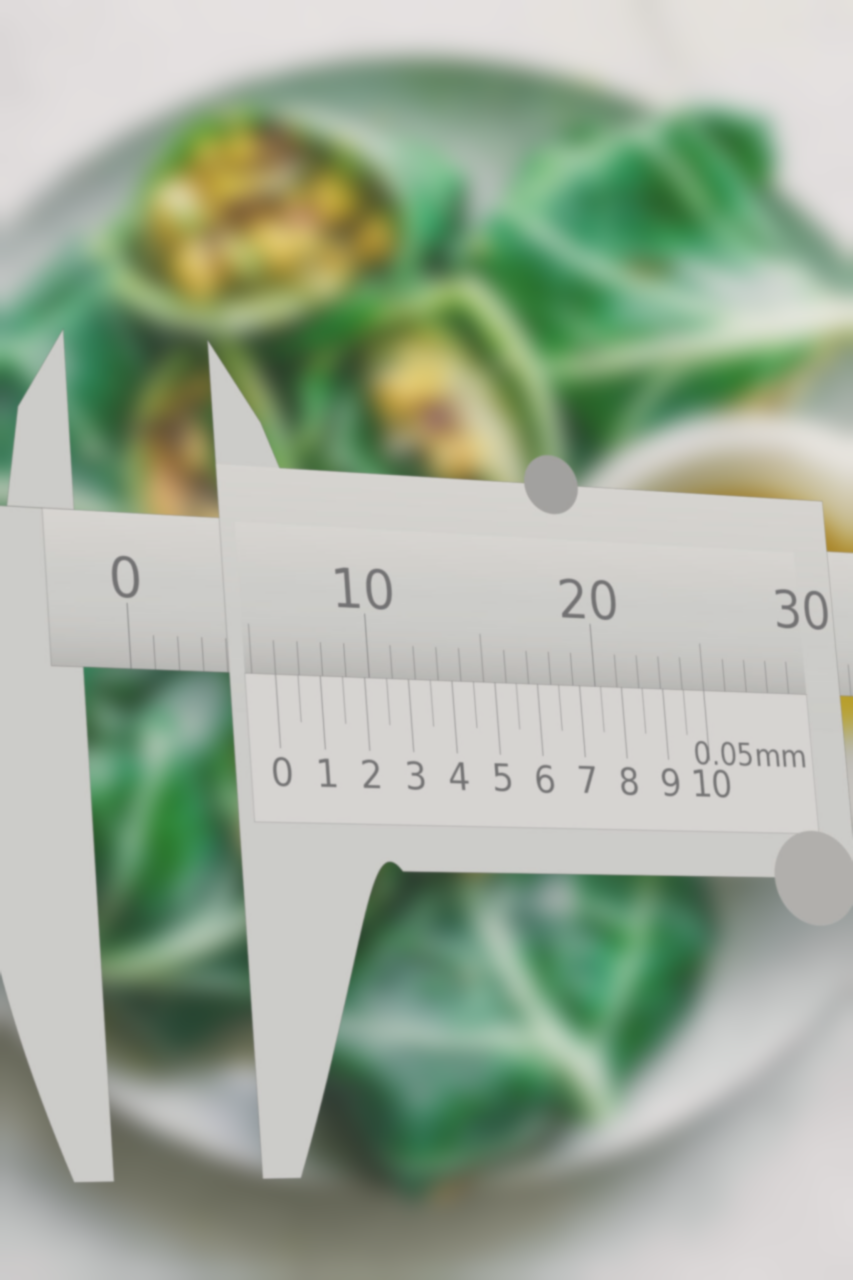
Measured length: 6.0 mm
